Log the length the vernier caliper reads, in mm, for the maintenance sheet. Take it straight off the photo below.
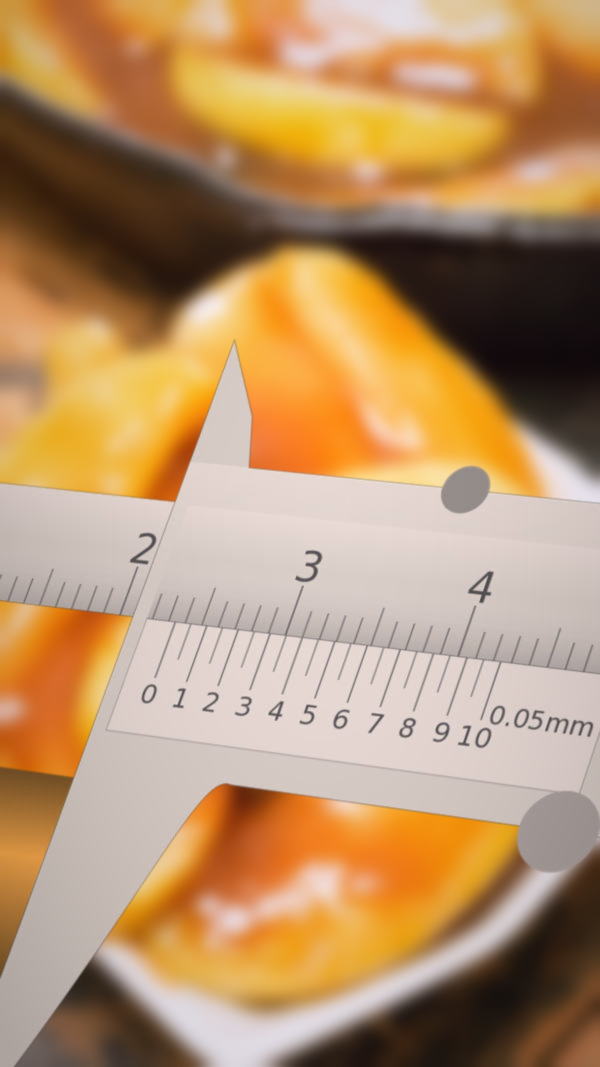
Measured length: 23.4 mm
